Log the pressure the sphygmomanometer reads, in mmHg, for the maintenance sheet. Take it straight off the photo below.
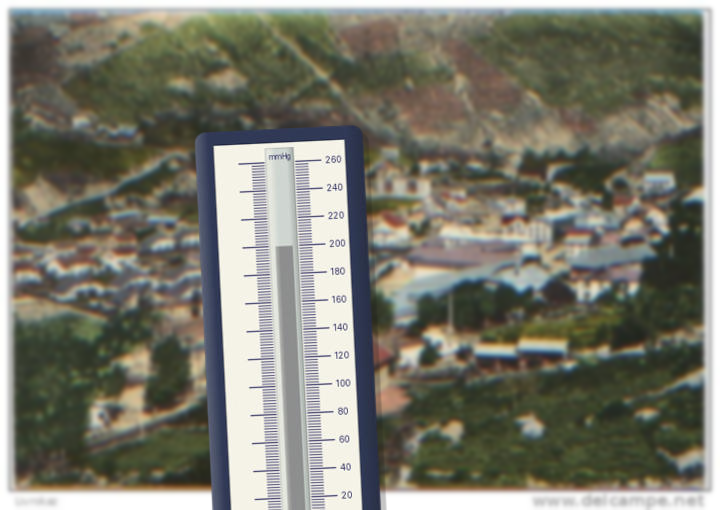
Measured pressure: 200 mmHg
